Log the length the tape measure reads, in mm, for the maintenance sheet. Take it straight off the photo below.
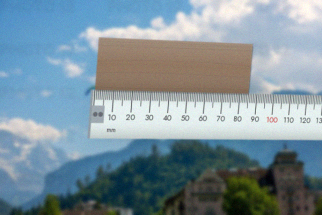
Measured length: 85 mm
